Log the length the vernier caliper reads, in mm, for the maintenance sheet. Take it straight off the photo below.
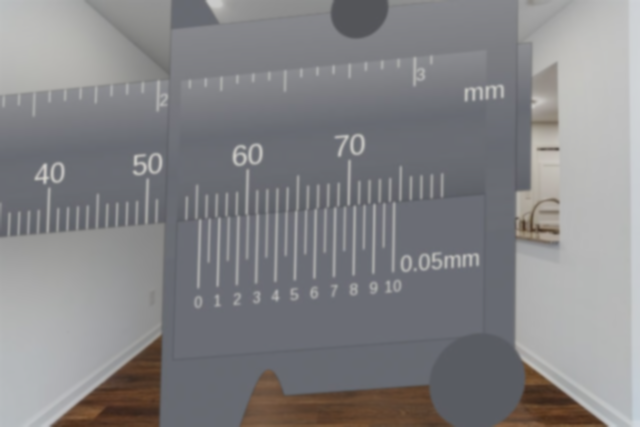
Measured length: 55.4 mm
